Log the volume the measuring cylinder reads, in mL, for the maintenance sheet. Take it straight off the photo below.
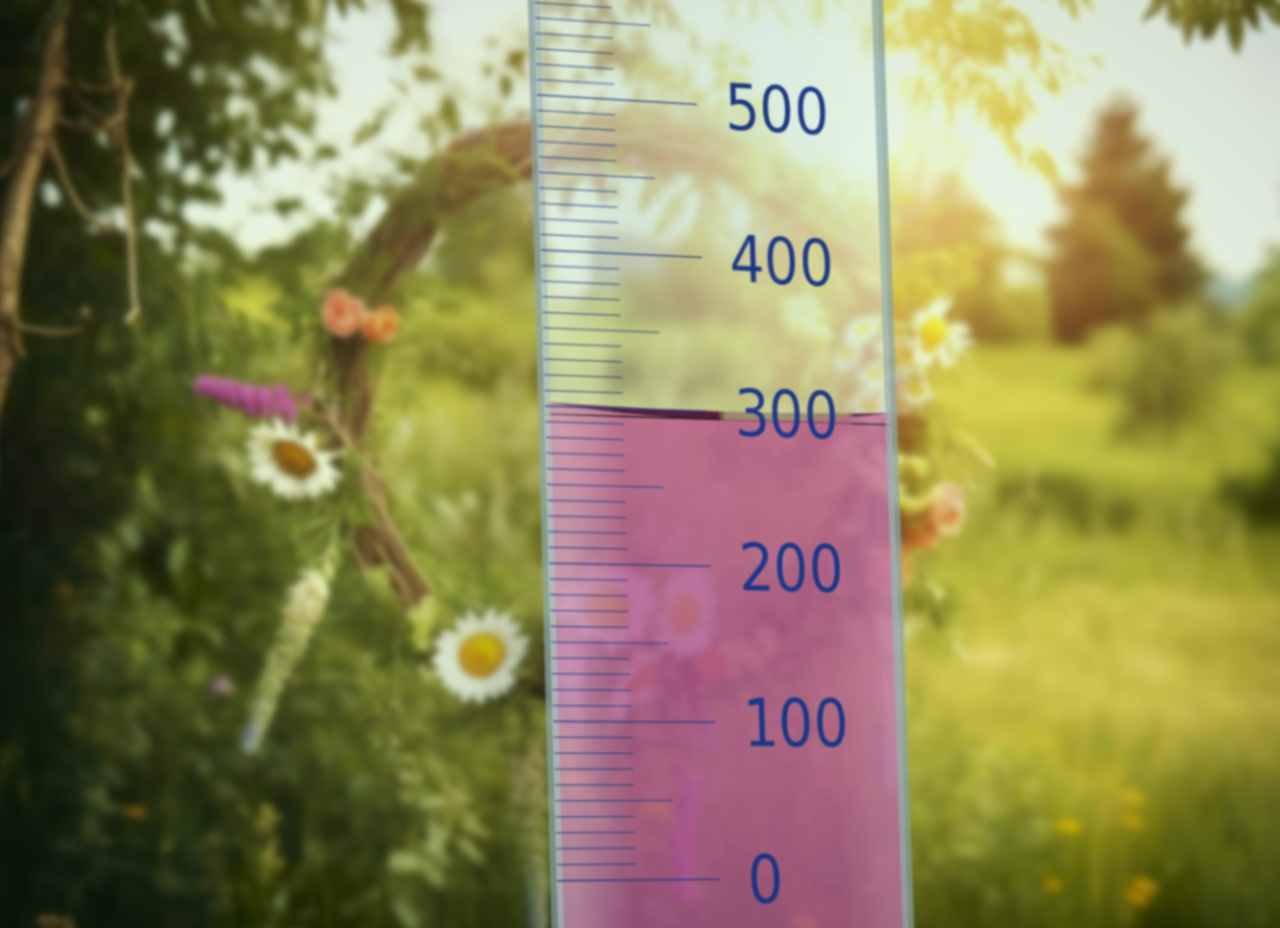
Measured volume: 295 mL
